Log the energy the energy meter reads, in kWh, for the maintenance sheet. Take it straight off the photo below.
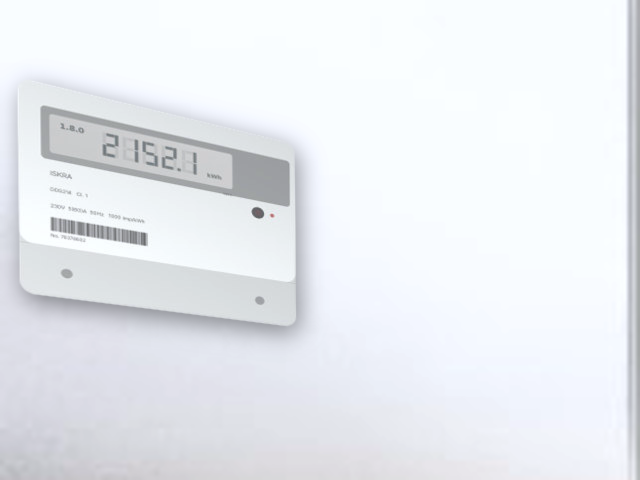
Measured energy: 2152.1 kWh
